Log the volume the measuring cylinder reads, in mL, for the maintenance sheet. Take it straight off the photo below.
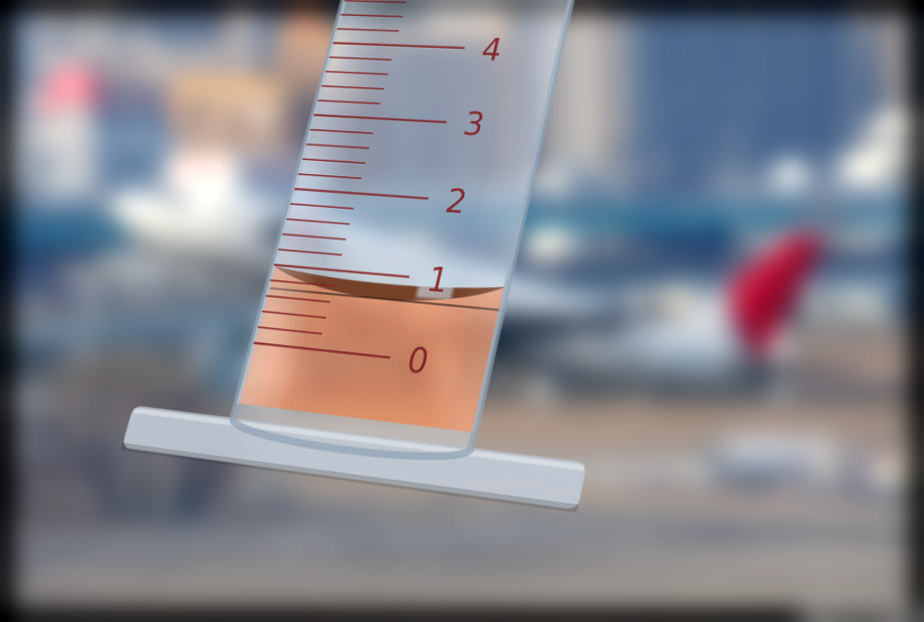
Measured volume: 0.7 mL
